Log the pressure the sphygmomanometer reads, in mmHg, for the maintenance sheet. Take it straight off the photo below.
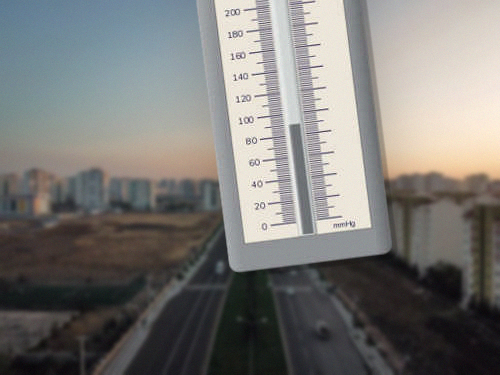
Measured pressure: 90 mmHg
